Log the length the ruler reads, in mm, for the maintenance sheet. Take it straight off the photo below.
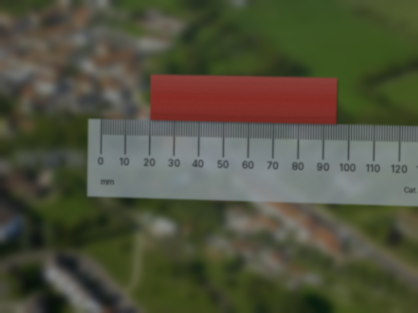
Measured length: 75 mm
